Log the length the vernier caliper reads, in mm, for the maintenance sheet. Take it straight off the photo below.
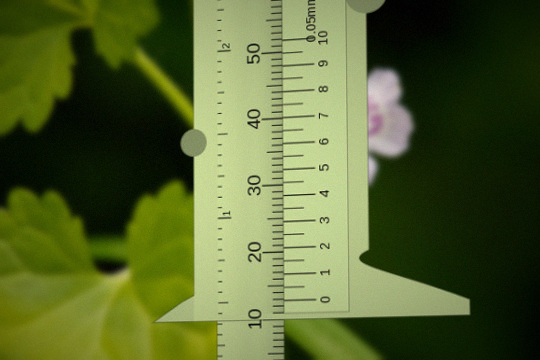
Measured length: 12.8 mm
